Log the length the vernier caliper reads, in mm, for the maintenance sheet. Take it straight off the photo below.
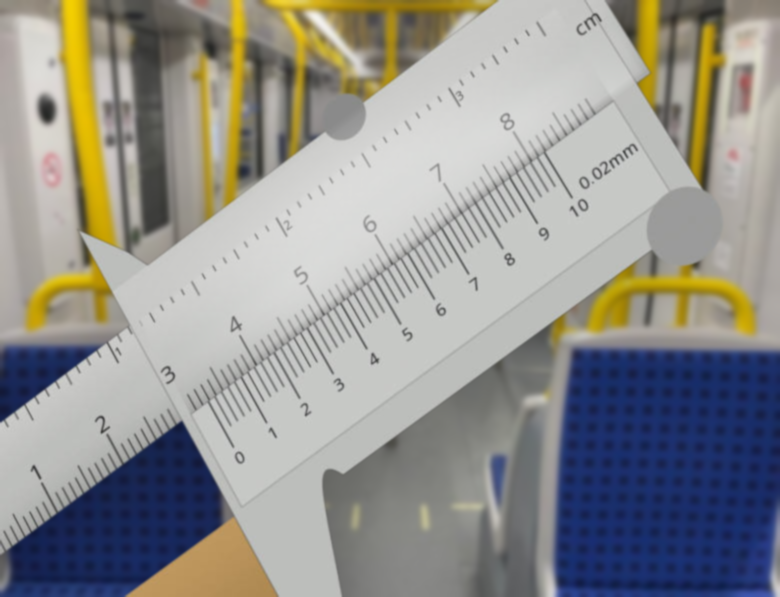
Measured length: 32.8 mm
